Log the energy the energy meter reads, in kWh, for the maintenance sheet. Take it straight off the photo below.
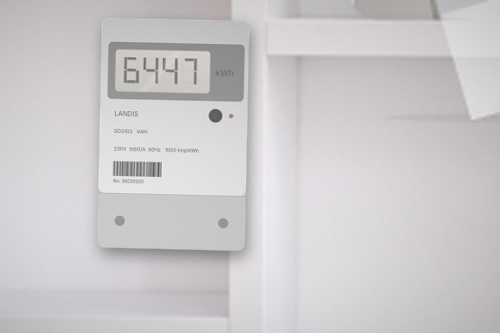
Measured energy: 6447 kWh
